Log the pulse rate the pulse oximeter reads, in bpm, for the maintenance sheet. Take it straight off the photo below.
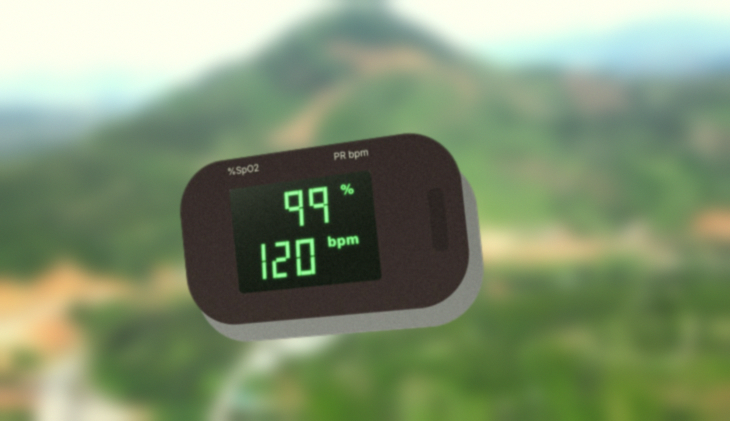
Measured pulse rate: 120 bpm
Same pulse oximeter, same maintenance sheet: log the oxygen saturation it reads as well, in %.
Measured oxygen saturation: 99 %
